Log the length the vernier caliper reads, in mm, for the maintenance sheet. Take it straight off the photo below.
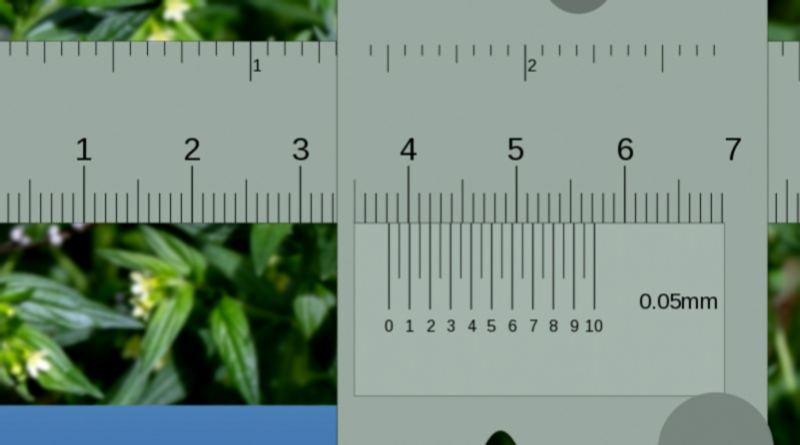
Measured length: 38.2 mm
